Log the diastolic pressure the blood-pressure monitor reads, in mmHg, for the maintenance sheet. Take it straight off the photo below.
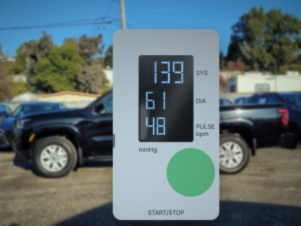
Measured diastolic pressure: 61 mmHg
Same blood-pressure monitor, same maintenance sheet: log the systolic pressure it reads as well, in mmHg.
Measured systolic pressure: 139 mmHg
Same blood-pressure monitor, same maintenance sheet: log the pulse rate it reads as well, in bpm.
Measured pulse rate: 48 bpm
